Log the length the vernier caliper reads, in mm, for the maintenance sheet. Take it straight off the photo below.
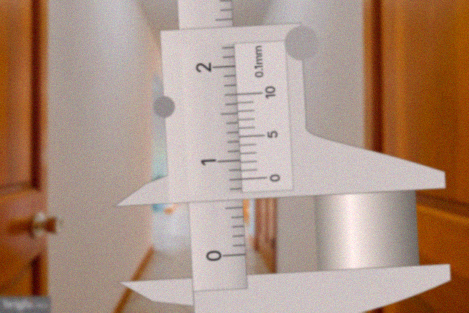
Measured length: 8.0 mm
